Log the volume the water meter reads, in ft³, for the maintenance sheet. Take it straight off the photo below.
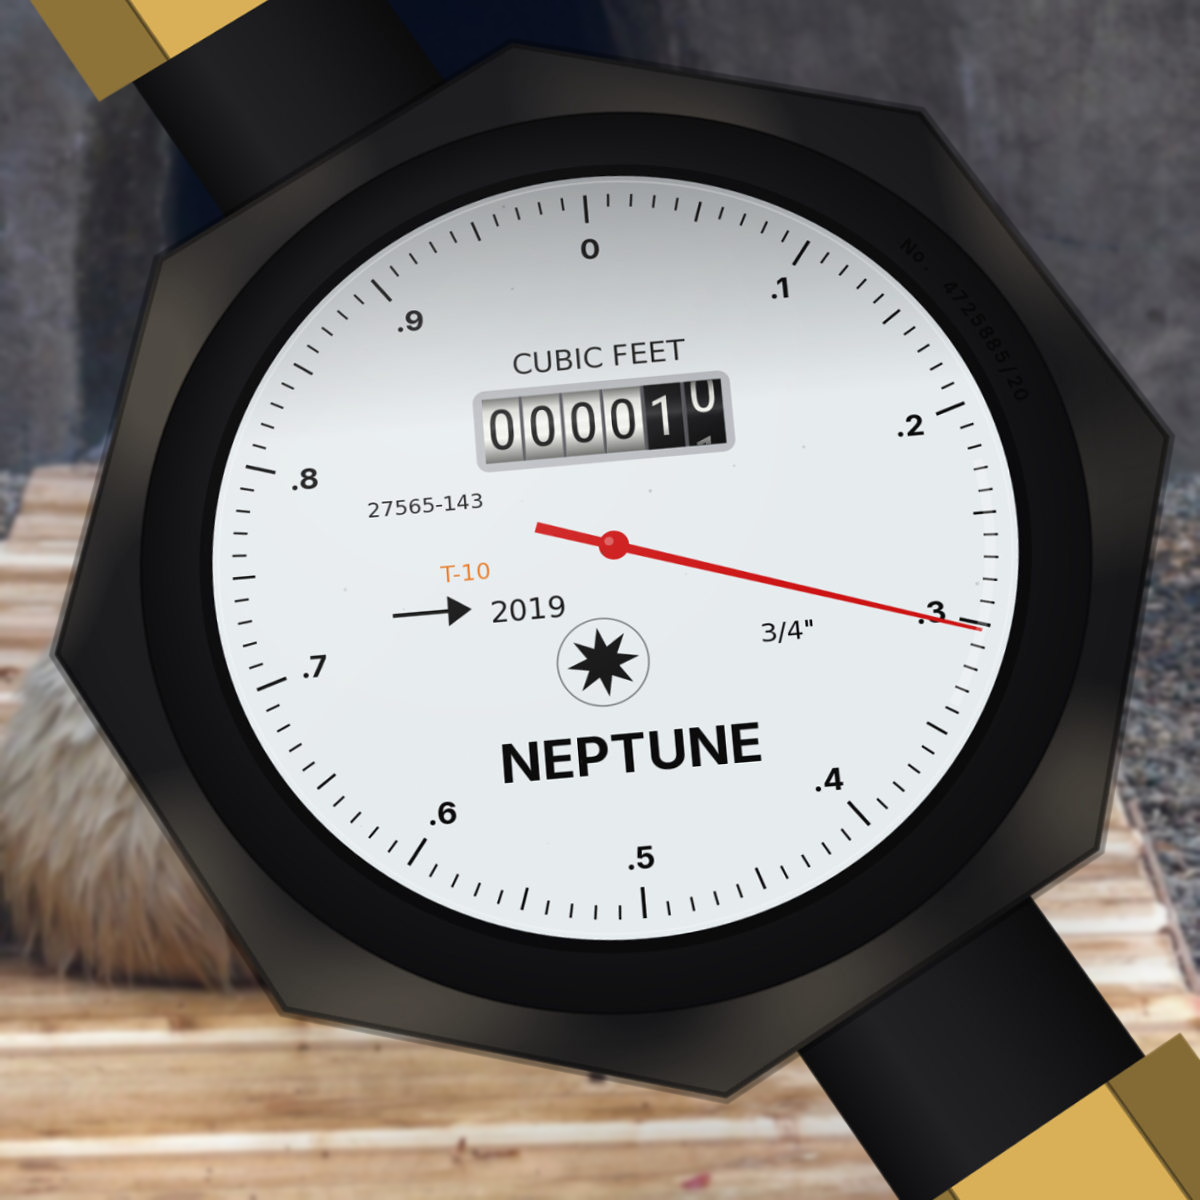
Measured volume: 10.30 ft³
